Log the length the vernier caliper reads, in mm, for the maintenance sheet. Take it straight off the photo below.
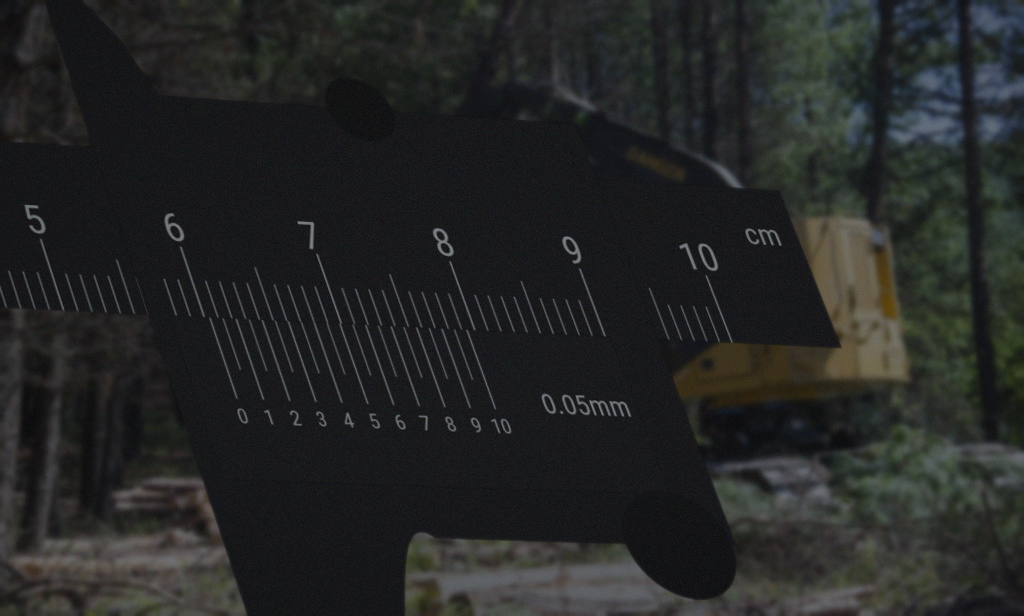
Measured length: 60.4 mm
